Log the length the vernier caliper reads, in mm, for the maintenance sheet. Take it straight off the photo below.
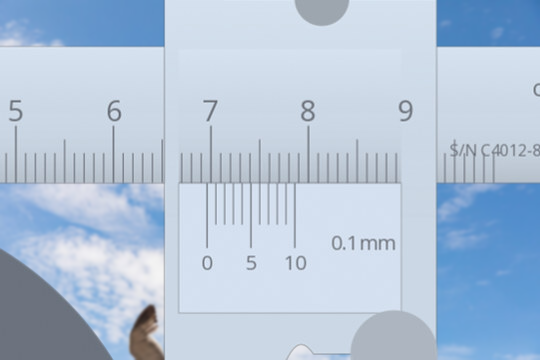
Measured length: 69.6 mm
